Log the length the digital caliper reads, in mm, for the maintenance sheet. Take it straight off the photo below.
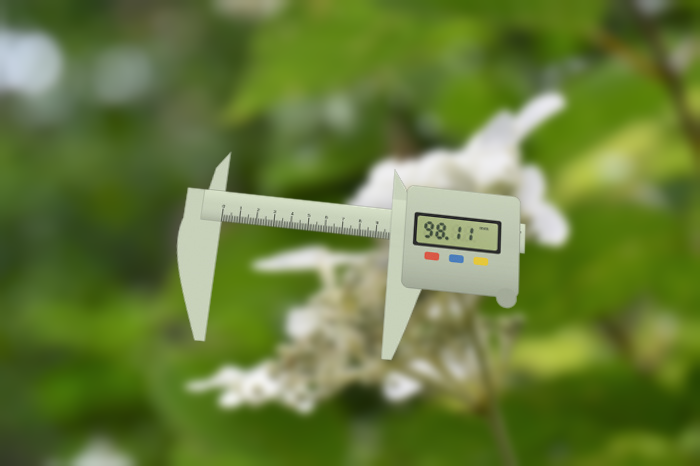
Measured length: 98.11 mm
